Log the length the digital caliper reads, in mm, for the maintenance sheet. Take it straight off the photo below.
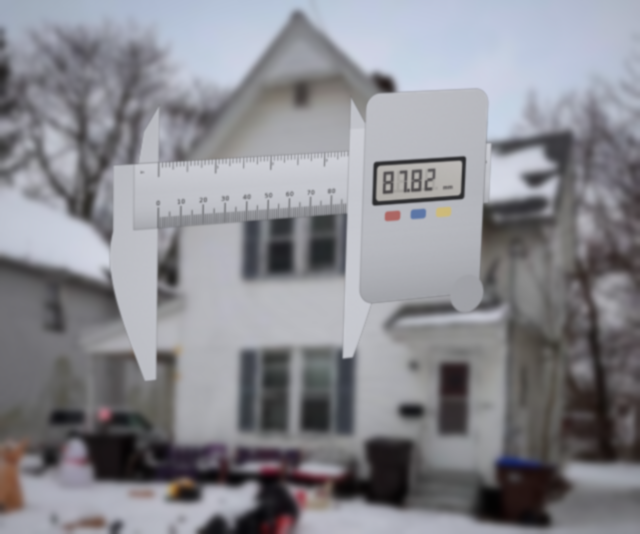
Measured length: 87.82 mm
